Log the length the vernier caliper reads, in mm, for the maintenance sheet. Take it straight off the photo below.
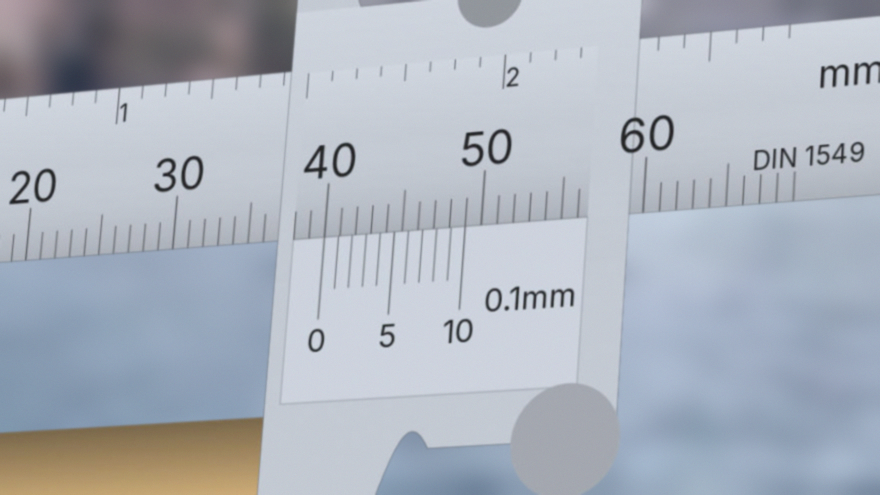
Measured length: 40.0 mm
